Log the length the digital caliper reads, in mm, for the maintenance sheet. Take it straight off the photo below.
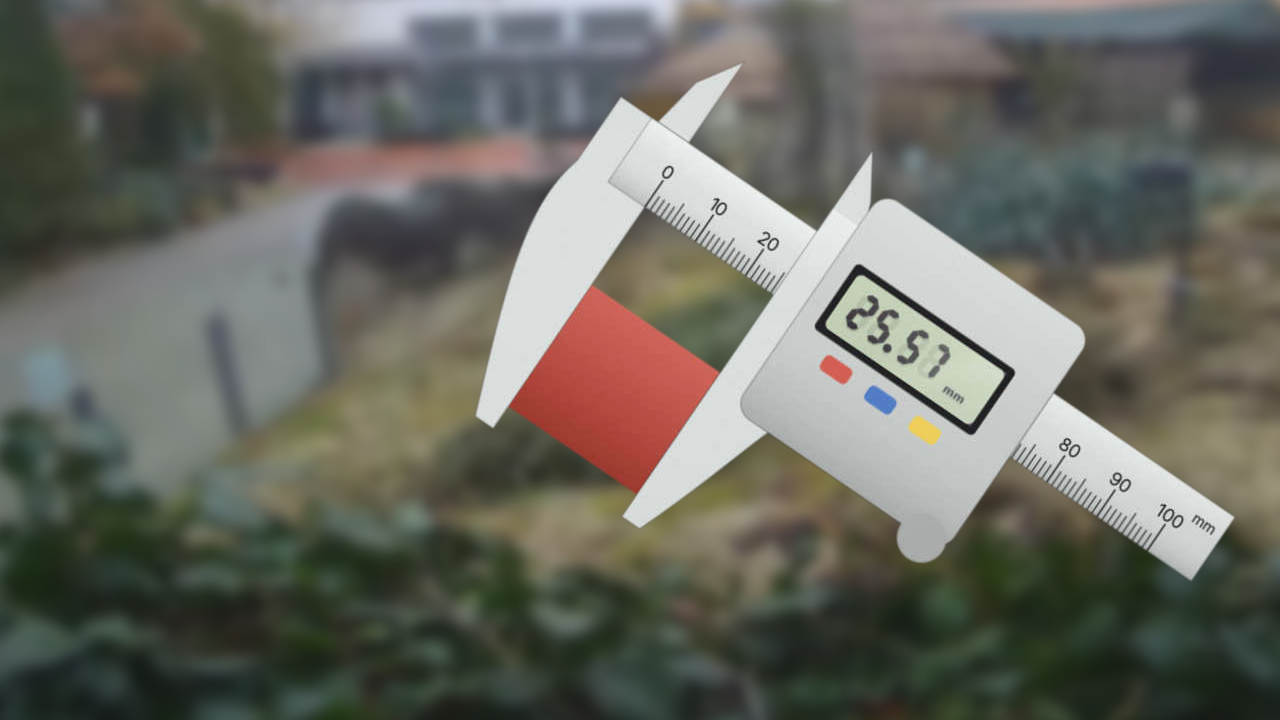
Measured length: 25.57 mm
